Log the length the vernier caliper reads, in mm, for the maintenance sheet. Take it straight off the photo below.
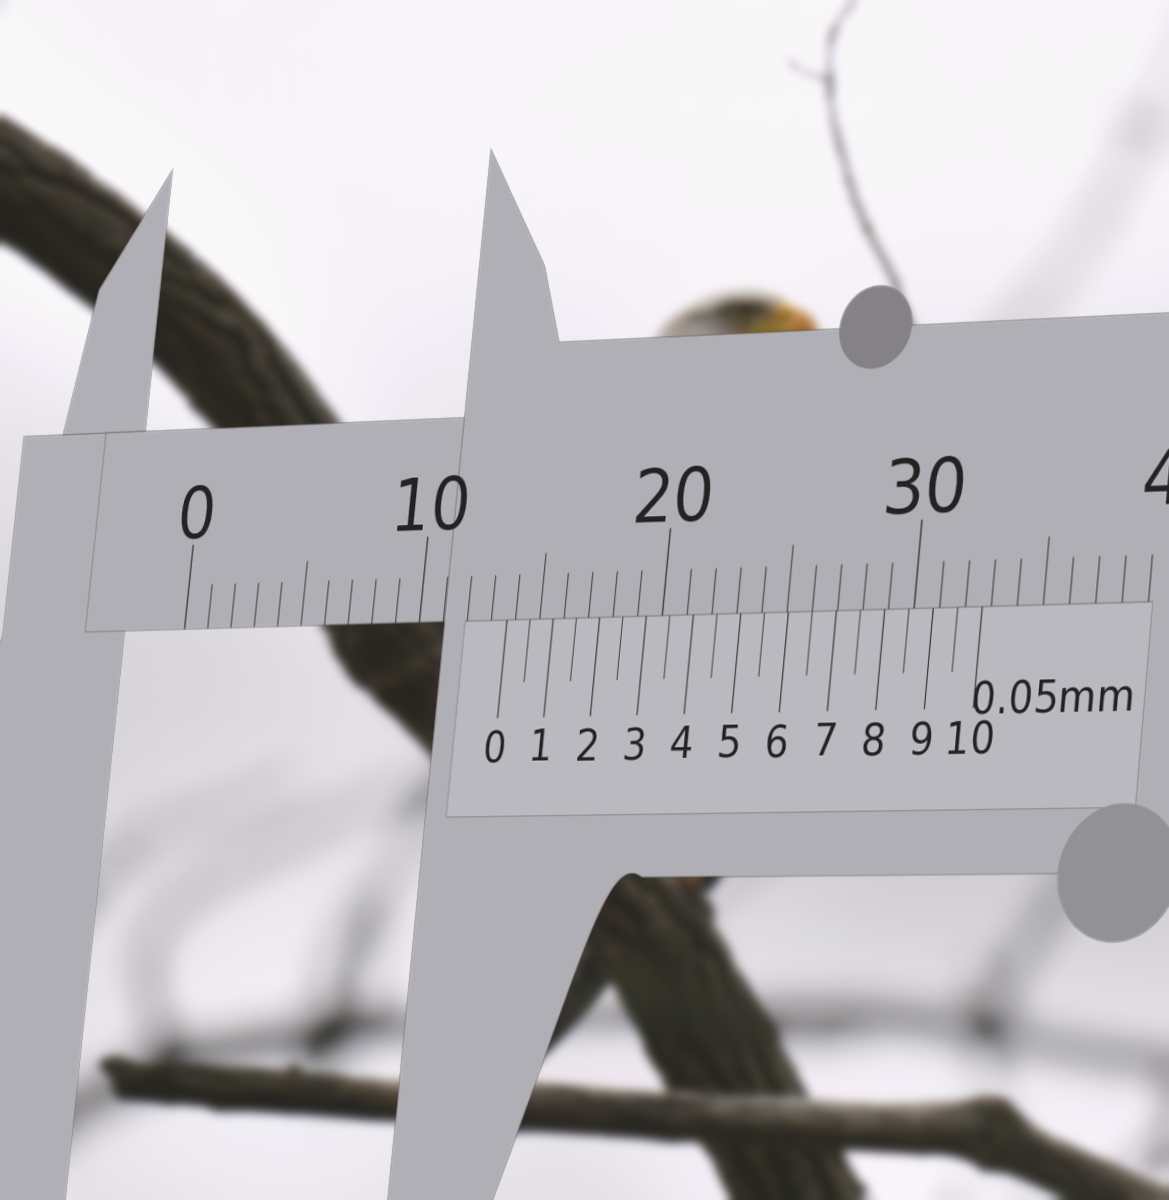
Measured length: 13.65 mm
